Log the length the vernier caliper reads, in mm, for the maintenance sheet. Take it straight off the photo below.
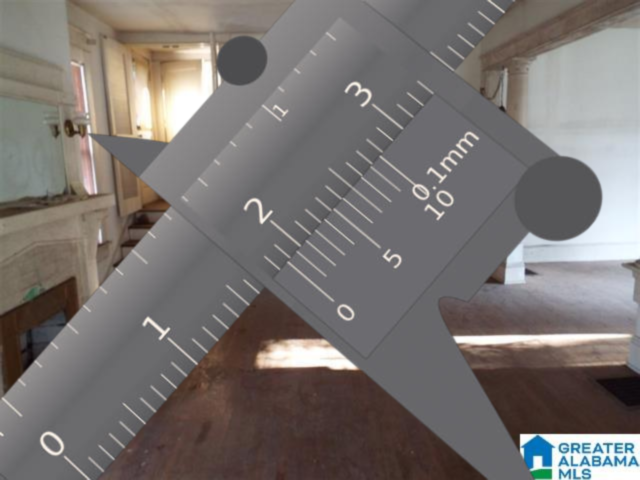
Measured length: 18.7 mm
